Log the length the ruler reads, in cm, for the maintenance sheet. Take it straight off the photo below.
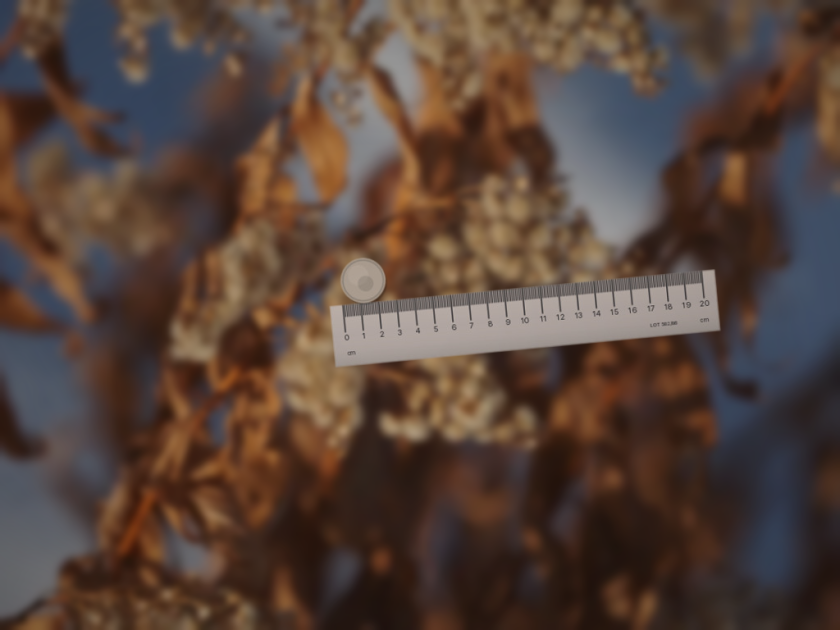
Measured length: 2.5 cm
